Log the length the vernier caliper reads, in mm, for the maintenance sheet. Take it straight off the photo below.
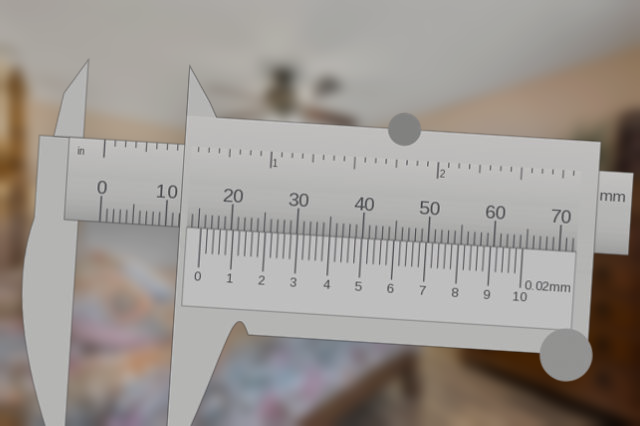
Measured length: 15.4 mm
